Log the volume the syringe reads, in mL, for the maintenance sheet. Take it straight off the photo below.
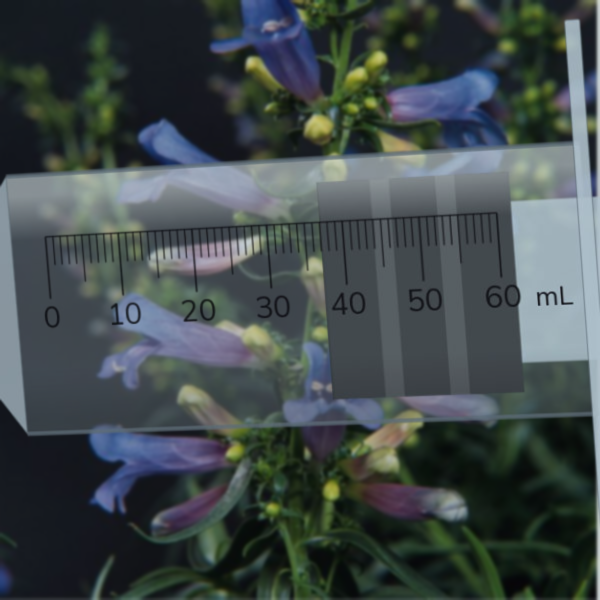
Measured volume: 37 mL
